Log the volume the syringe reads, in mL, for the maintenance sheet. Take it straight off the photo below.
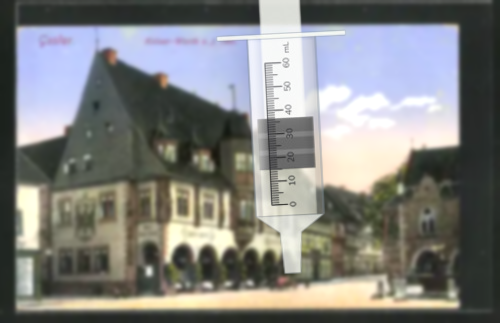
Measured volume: 15 mL
